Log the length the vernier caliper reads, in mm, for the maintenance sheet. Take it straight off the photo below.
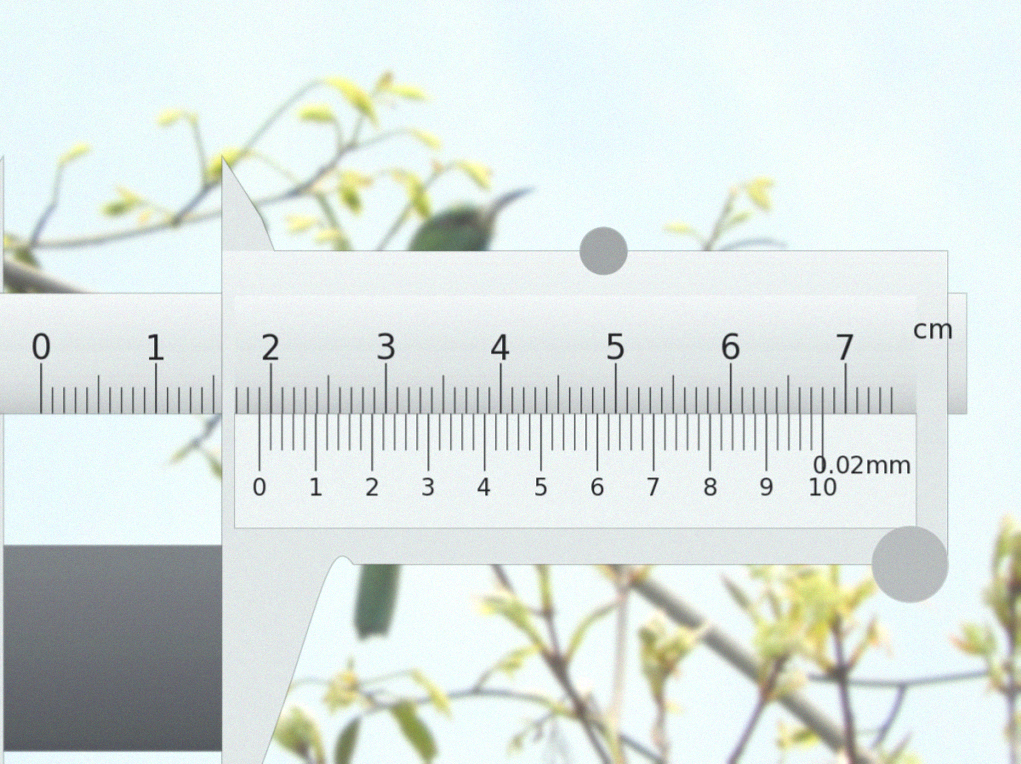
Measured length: 19.0 mm
